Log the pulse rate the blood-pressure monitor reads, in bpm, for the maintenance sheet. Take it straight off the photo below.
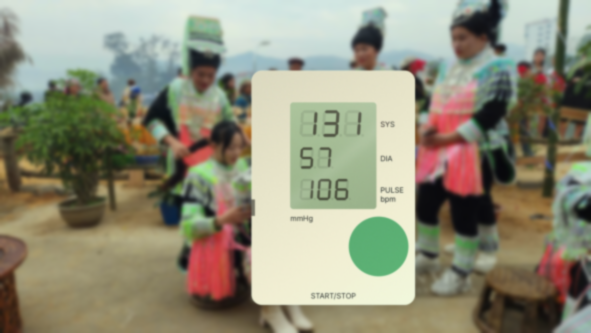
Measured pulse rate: 106 bpm
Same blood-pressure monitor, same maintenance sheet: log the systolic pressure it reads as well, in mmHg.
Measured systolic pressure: 131 mmHg
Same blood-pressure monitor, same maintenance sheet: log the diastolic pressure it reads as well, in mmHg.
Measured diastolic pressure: 57 mmHg
